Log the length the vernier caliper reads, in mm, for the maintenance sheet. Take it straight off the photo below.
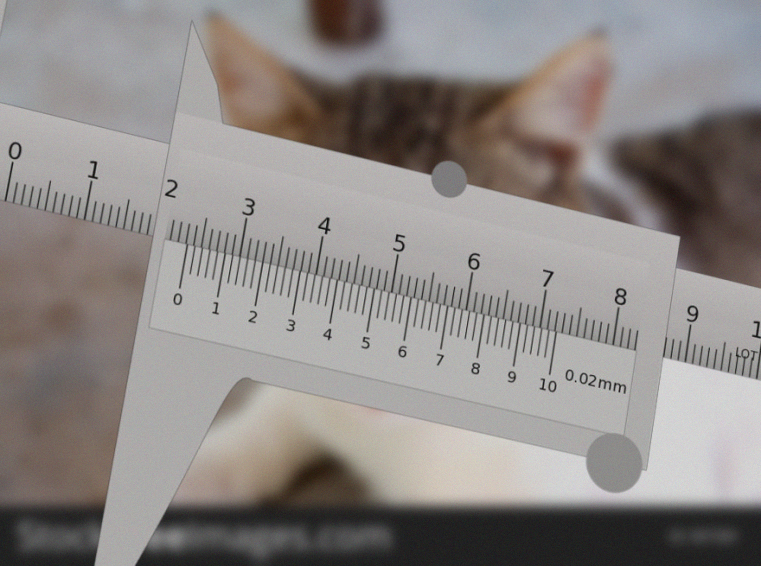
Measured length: 23.2 mm
